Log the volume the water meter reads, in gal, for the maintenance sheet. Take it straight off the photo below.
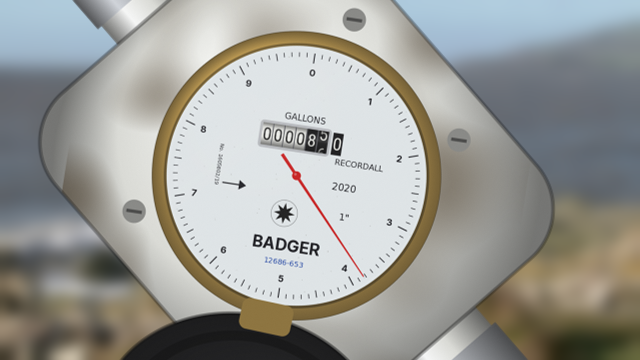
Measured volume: 853.8 gal
